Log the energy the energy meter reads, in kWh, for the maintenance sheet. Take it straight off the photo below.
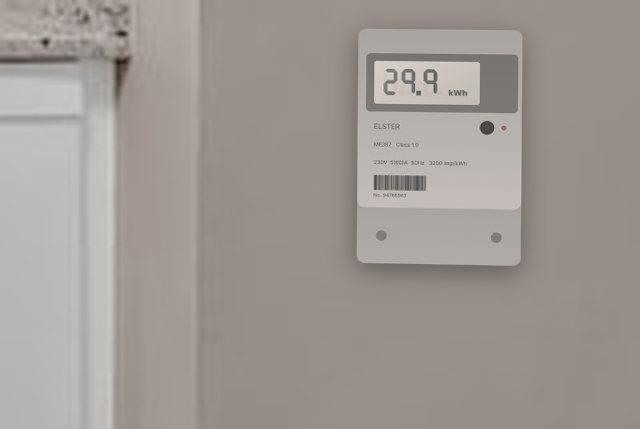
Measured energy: 29.9 kWh
